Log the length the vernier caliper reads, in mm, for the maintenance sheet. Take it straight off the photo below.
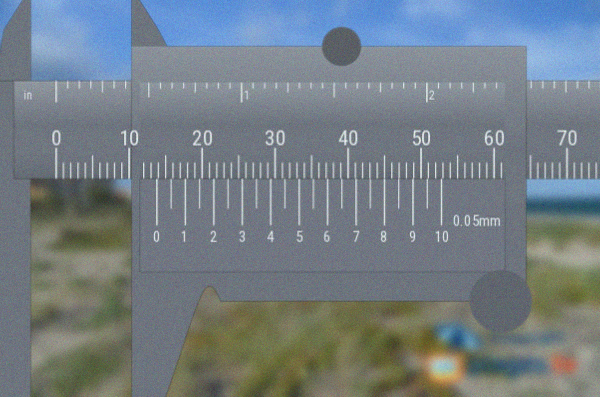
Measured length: 13.8 mm
